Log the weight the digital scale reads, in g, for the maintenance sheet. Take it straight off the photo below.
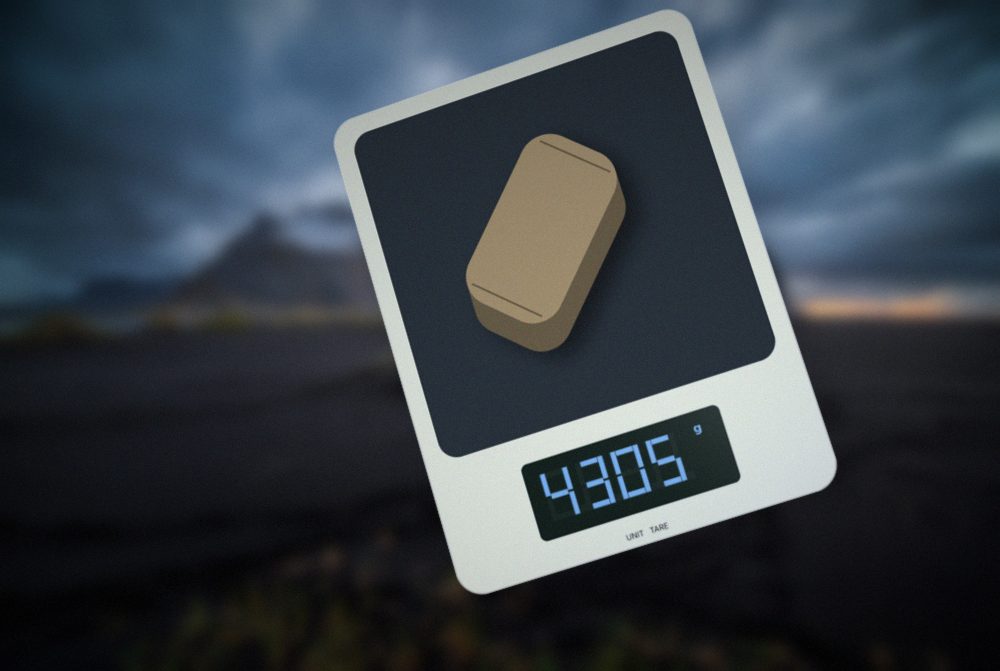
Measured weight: 4305 g
